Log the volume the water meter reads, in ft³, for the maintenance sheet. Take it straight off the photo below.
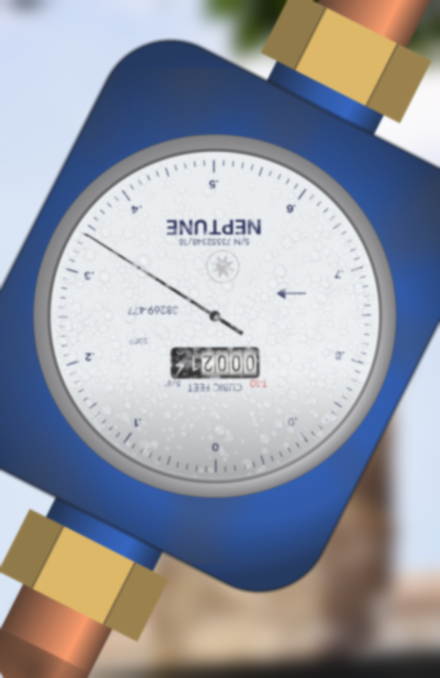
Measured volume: 212.34 ft³
